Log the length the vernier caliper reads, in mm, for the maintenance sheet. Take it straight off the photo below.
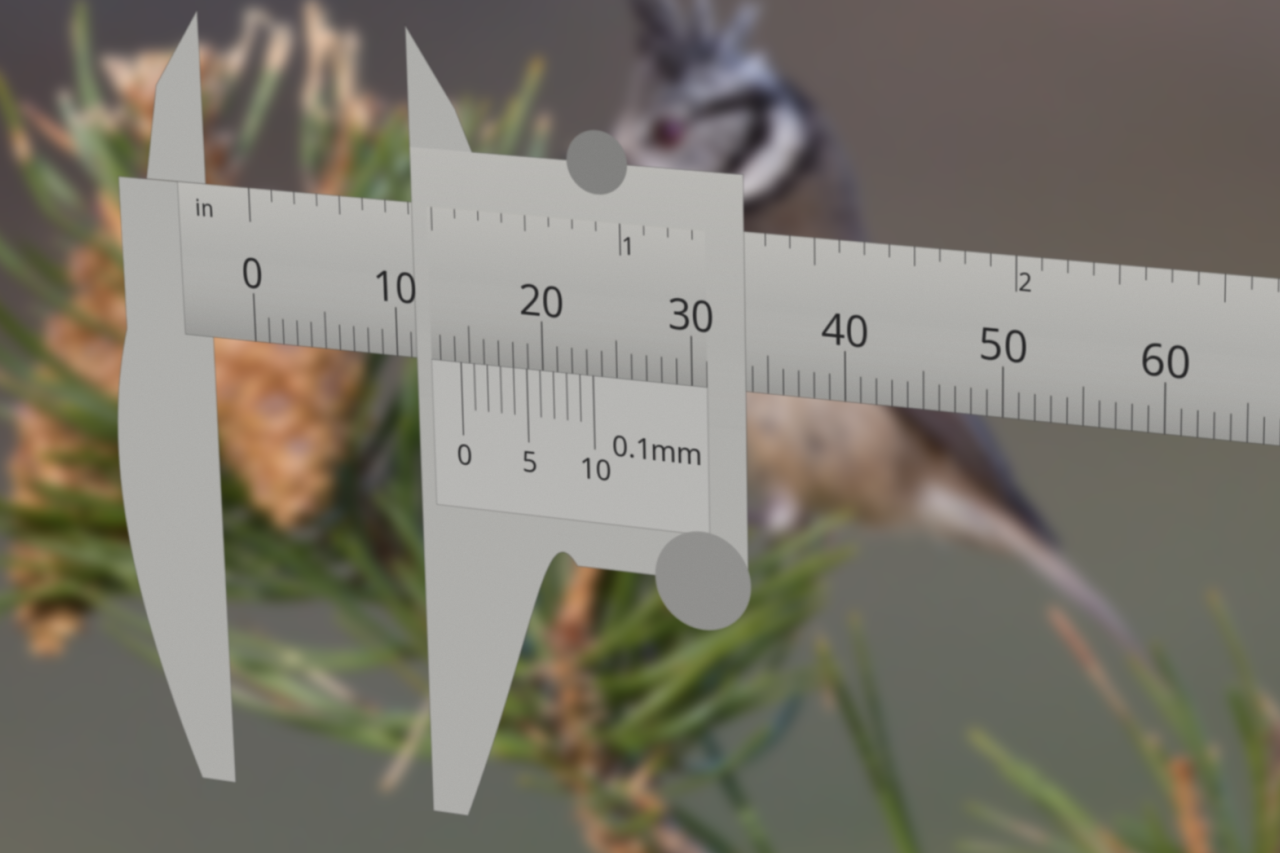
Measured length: 14.4 mm
